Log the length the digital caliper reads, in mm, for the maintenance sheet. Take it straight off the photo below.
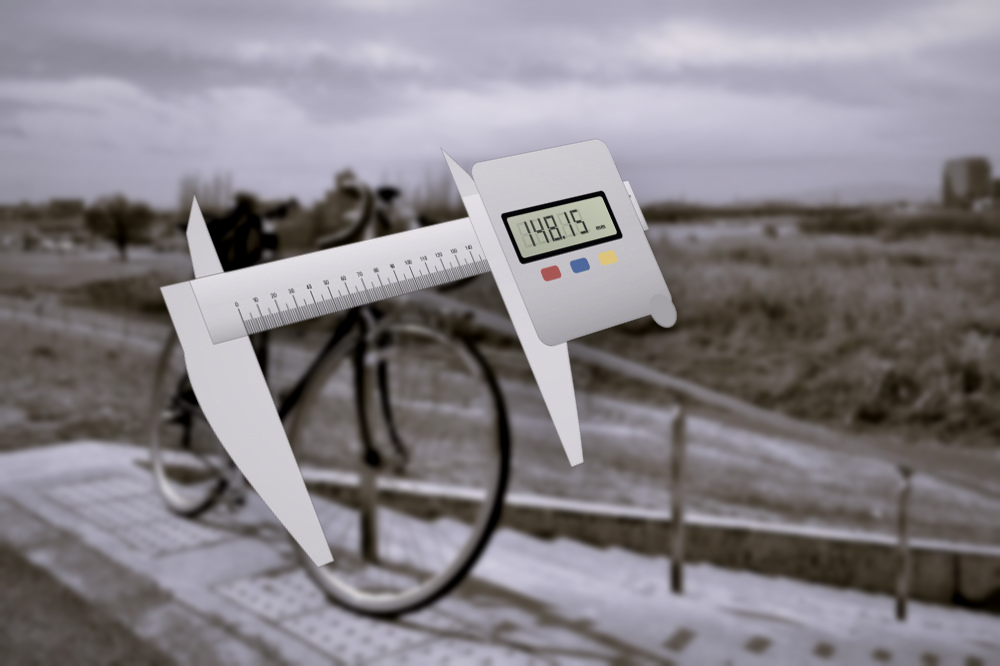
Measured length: 148.15 mm
